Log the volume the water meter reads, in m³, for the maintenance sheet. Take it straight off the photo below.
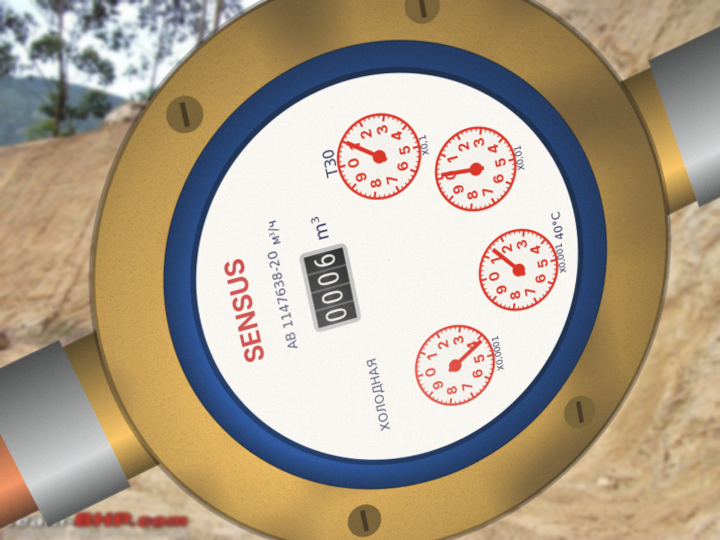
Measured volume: 6.1014 m³
